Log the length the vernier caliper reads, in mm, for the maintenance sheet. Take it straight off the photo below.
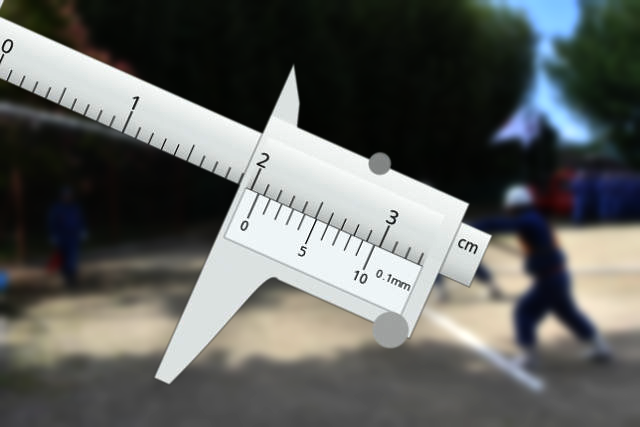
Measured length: 20.6 mm
